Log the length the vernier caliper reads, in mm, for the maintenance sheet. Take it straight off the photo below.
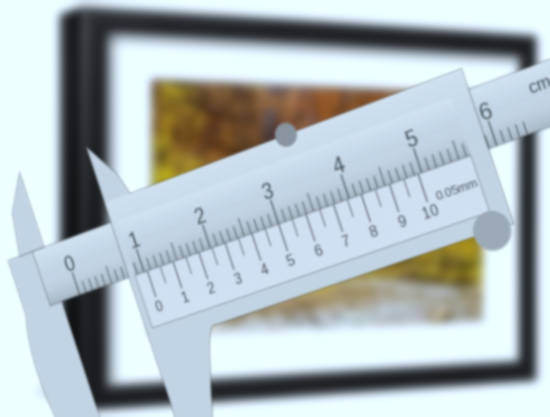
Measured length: 10.5 mm
